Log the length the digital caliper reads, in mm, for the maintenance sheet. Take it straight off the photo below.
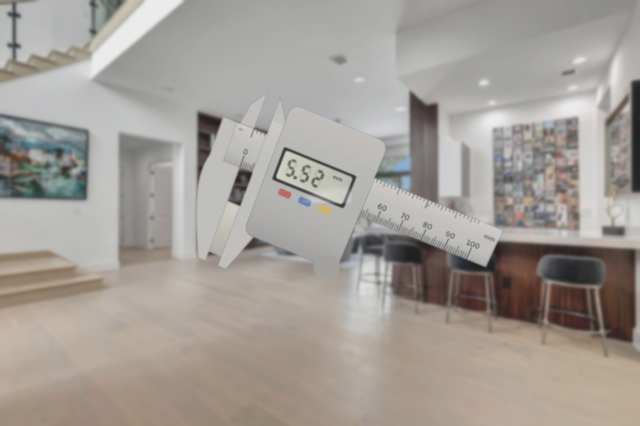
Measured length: 5.52 mm
